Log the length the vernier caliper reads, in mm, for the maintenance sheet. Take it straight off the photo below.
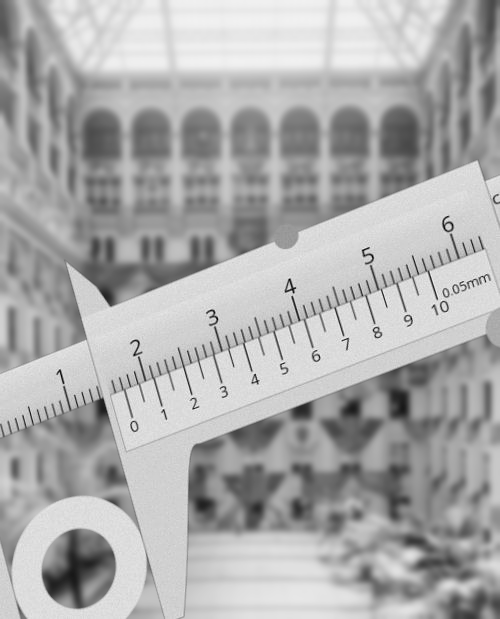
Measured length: 17.2 mm
